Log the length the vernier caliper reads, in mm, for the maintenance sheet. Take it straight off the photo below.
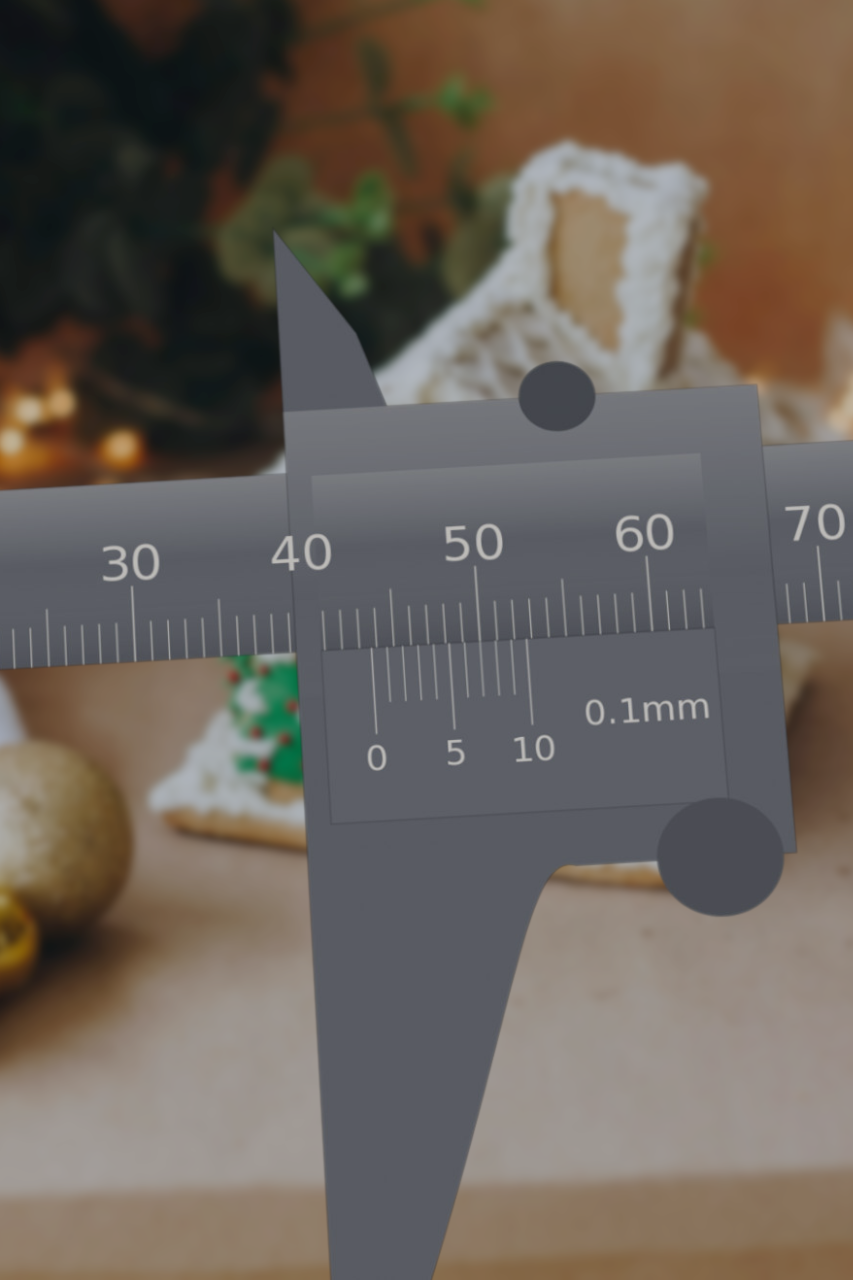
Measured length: 43.7 mm
